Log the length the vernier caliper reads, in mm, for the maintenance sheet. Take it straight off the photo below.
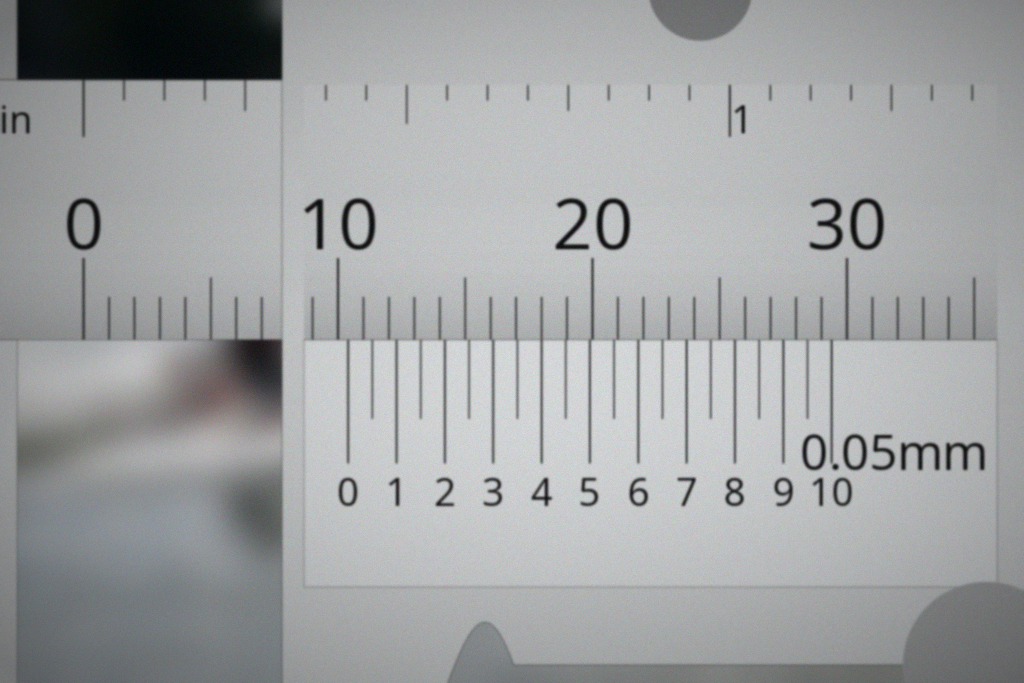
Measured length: 10.4 mm
